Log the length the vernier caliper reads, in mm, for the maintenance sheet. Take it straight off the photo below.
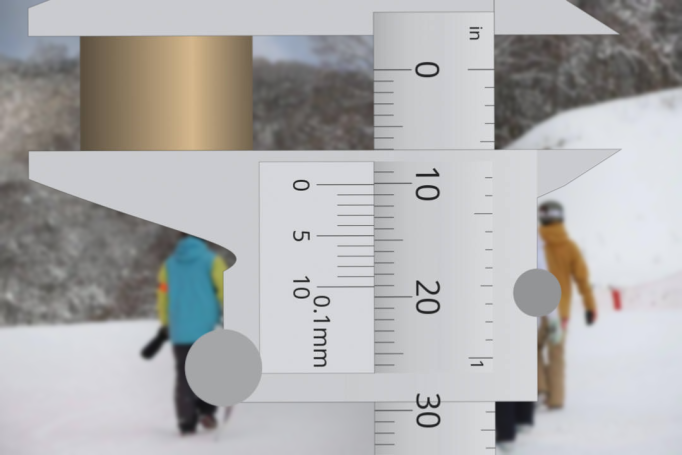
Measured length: 10.1 mm
